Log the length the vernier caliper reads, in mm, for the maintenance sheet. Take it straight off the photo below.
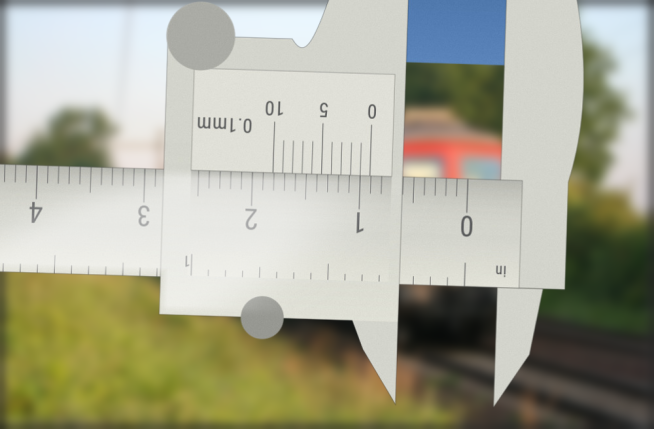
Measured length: 9.1 mm
